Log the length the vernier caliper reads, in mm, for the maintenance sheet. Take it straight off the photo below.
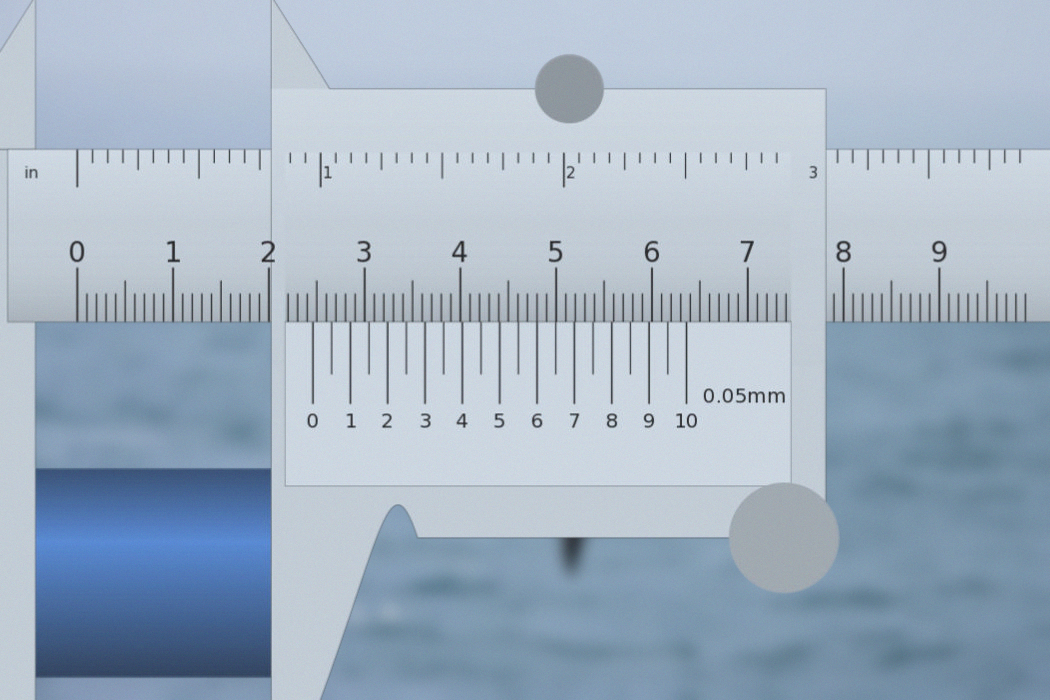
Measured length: 24.6 mm
